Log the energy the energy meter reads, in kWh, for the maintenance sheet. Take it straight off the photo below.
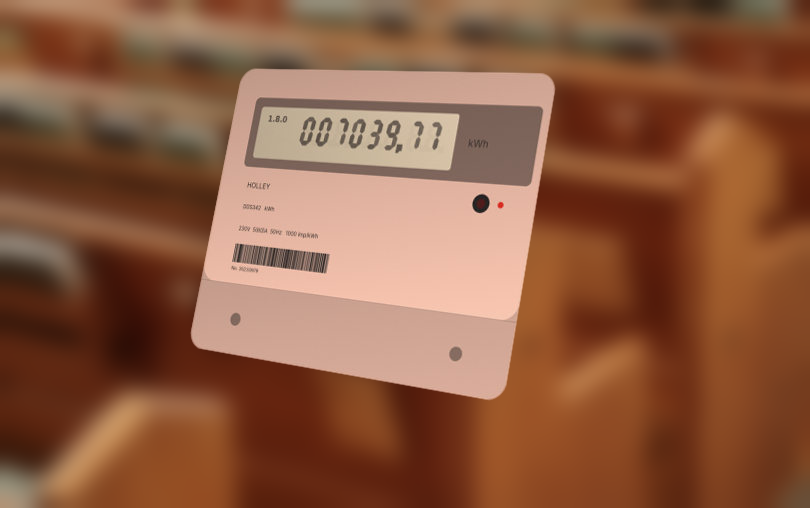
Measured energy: 7039.77 kWh
